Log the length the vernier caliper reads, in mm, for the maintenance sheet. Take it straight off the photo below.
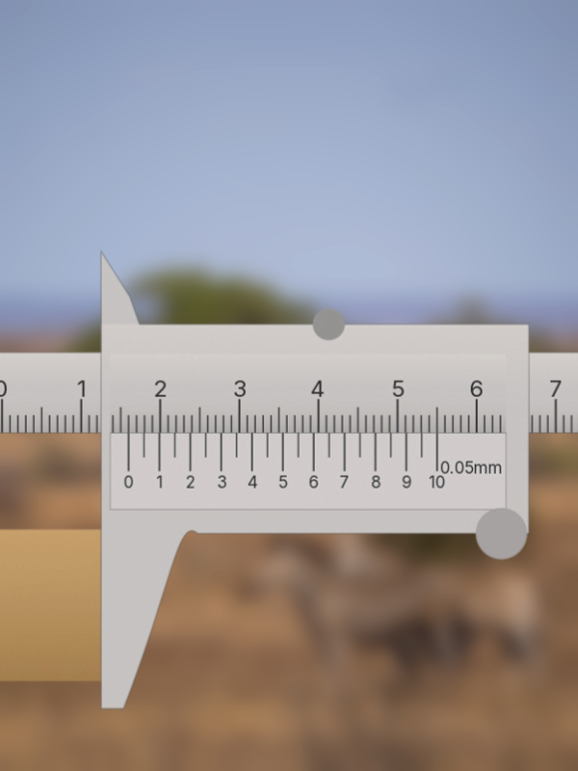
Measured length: 16.0 mm
